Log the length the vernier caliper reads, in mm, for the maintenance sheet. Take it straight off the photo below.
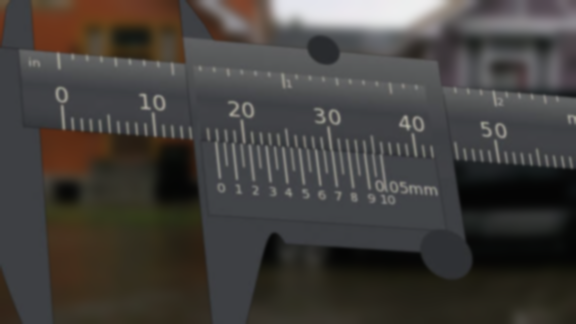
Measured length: 16.8 mm
